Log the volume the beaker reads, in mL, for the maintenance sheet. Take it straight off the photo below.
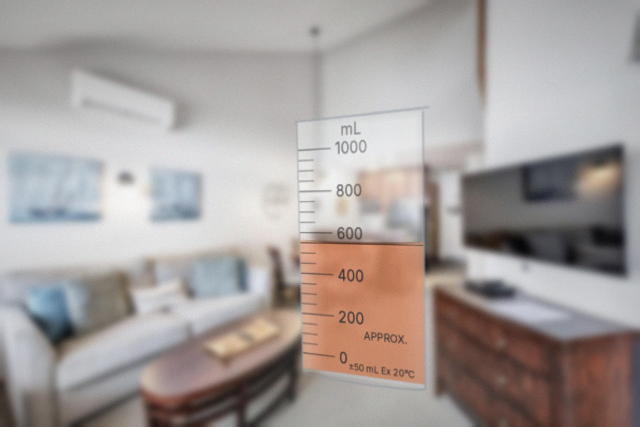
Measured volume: 550 mL
